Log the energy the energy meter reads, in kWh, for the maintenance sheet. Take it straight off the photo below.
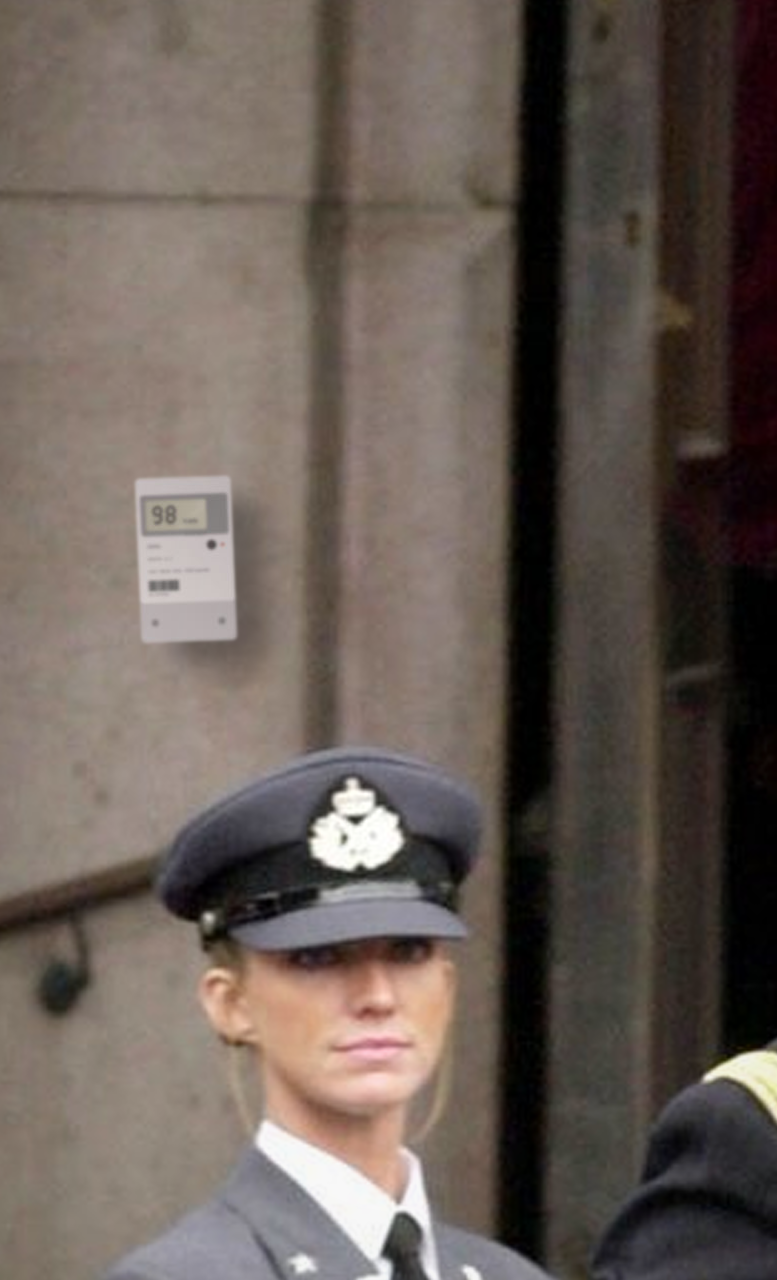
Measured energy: 98 kWh
